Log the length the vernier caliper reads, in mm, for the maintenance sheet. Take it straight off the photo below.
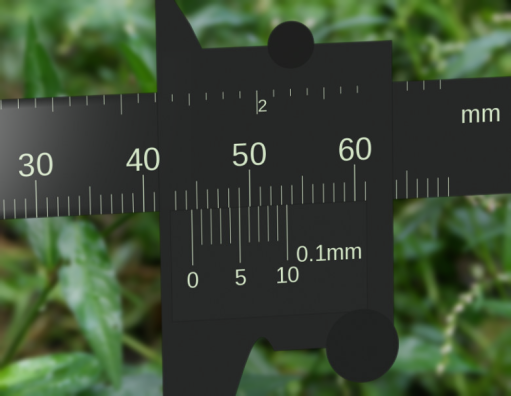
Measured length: 44.5 mm
